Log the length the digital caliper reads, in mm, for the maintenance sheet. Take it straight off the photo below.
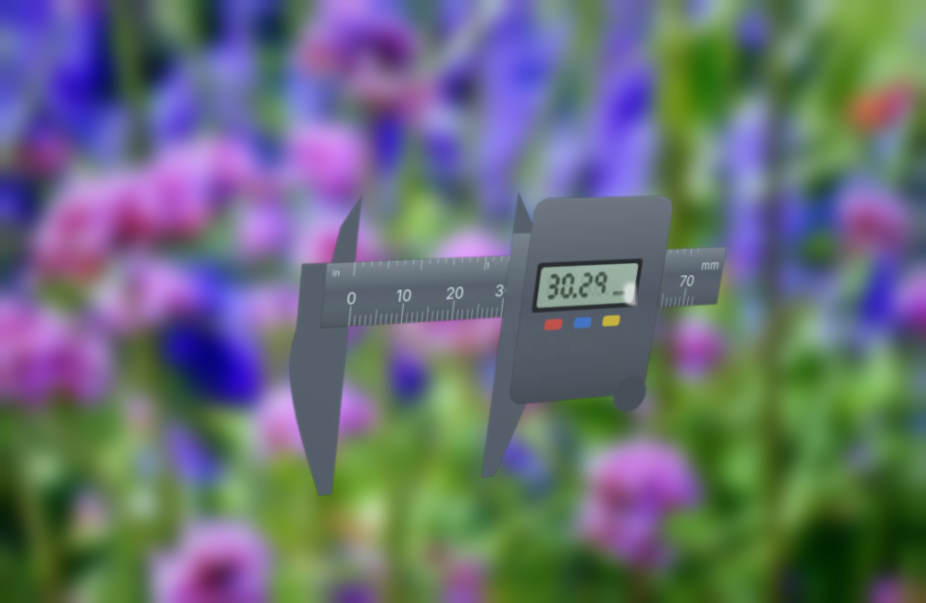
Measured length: 30.29 mm
